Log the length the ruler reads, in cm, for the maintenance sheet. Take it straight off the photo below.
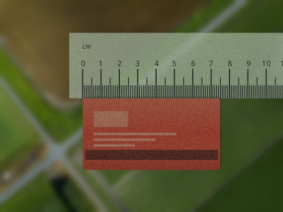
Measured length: 7.5 cm
